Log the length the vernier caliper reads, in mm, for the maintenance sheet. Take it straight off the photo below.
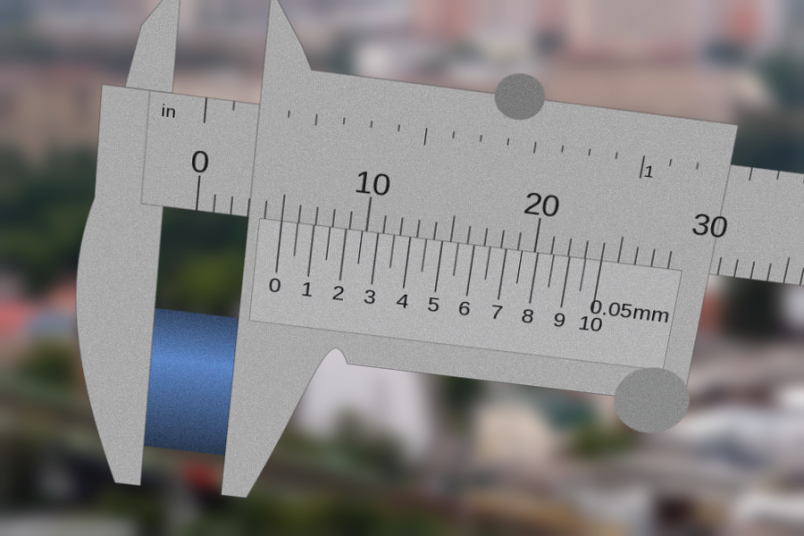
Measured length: 5.0 mm
